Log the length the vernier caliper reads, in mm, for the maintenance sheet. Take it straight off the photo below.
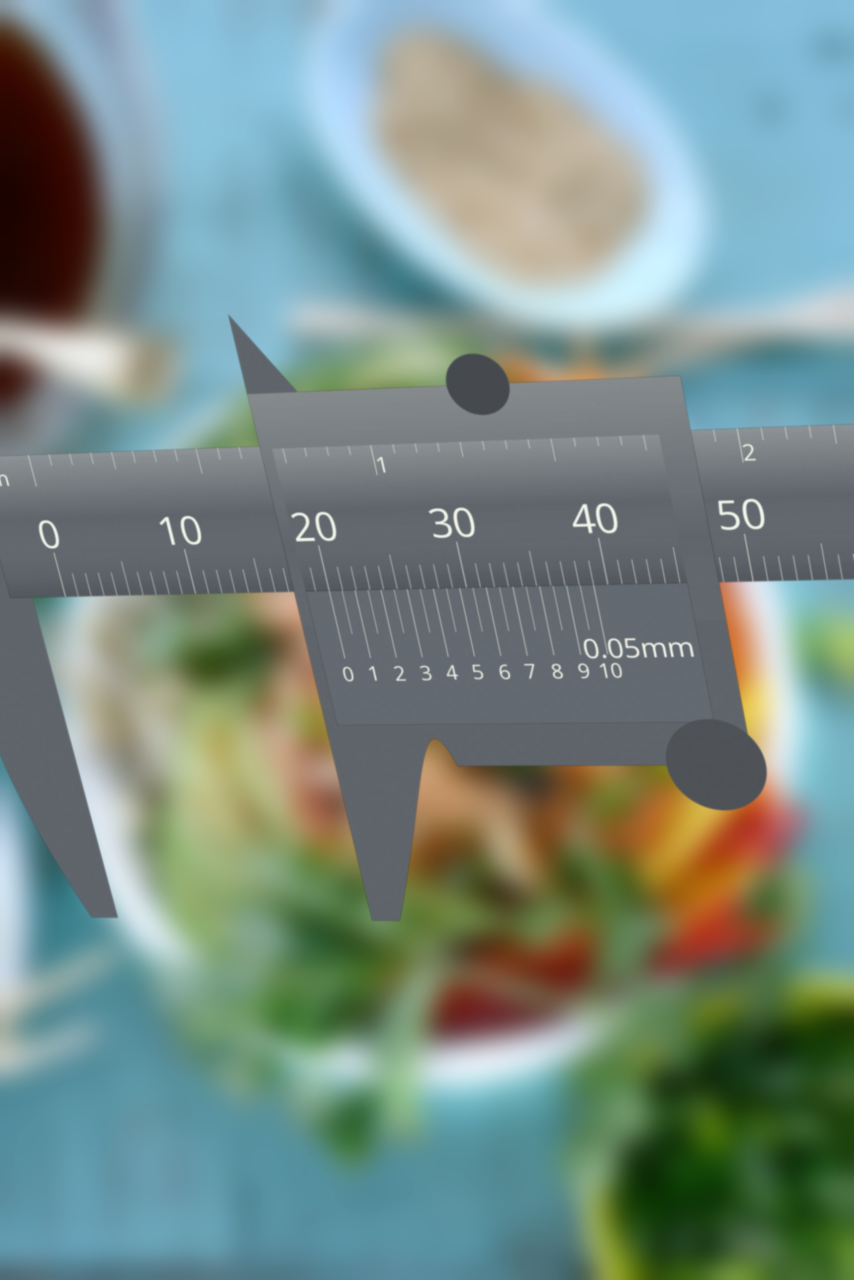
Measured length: 20.0 mm
